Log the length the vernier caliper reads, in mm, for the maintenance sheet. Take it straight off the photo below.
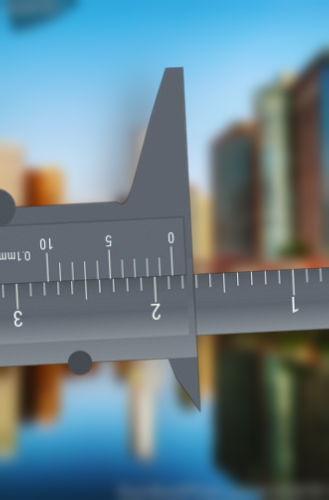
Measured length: 18.7 mm
